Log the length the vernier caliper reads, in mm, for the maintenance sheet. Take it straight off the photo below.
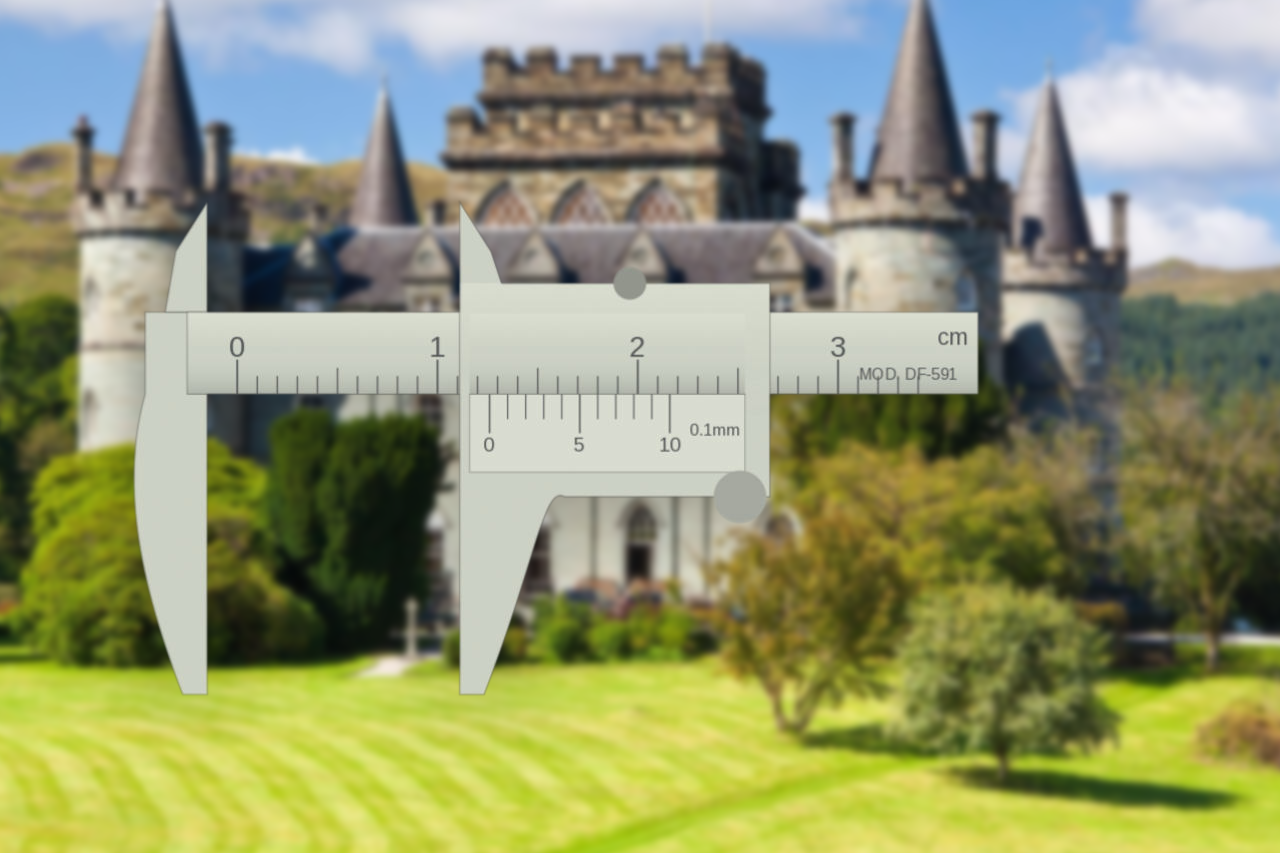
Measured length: 12.6 mm
